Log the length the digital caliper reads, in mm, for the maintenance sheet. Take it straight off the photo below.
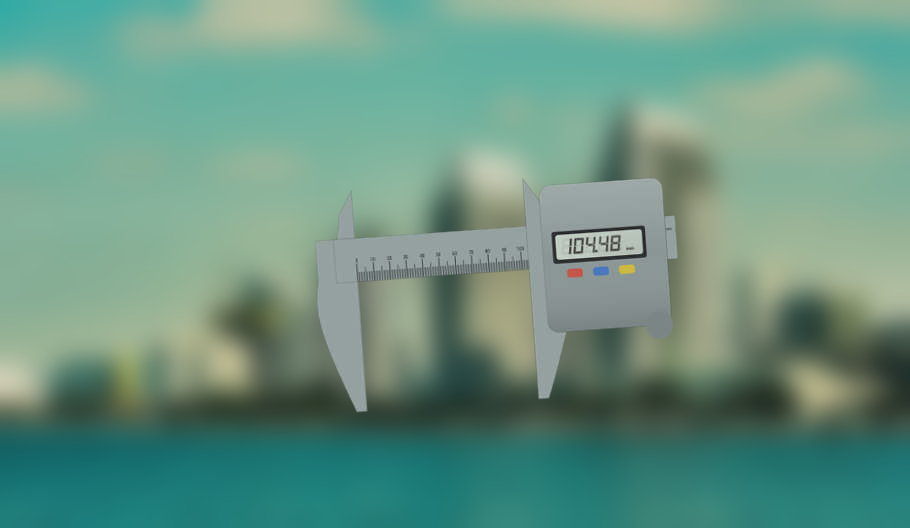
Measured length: 104.48 mm
